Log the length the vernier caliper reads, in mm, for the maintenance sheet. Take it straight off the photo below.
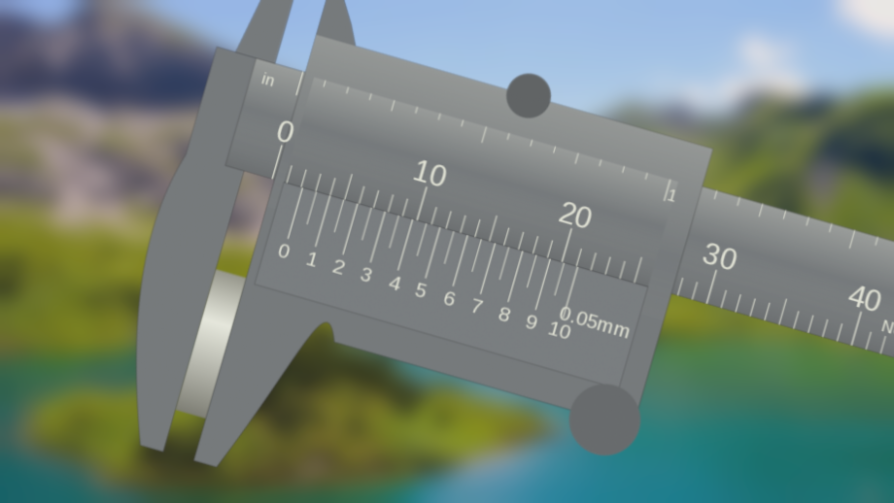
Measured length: 2.1 mm
